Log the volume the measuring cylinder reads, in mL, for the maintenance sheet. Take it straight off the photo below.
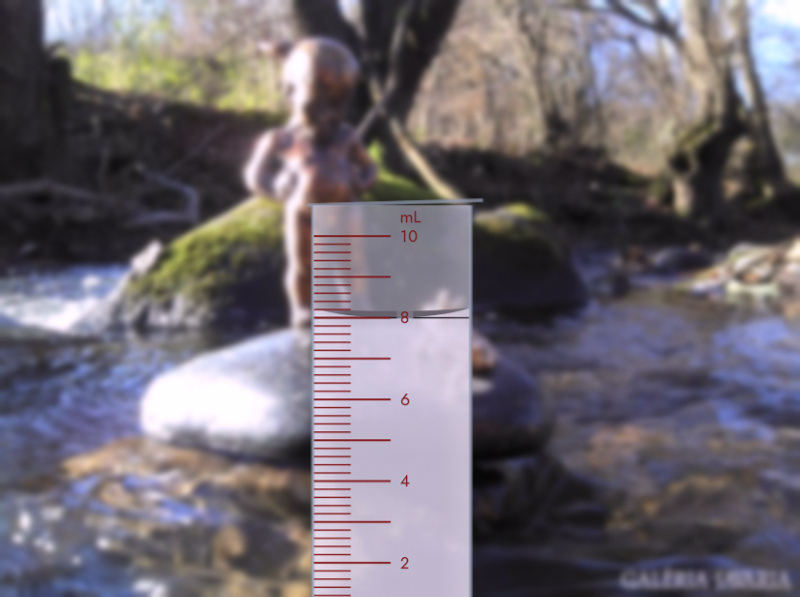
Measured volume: 8 mL
